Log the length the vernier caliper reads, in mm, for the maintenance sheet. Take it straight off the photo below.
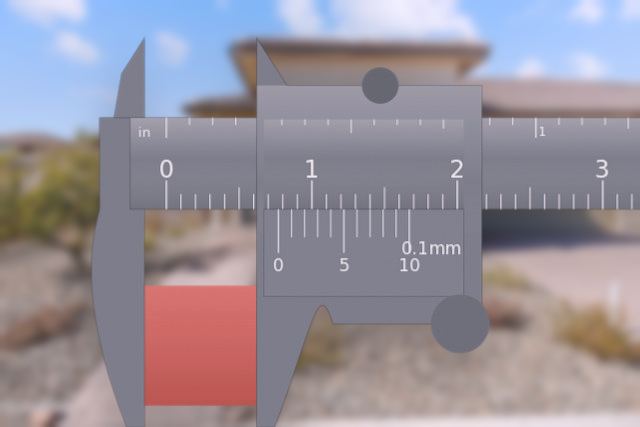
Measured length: 7.7 mm
